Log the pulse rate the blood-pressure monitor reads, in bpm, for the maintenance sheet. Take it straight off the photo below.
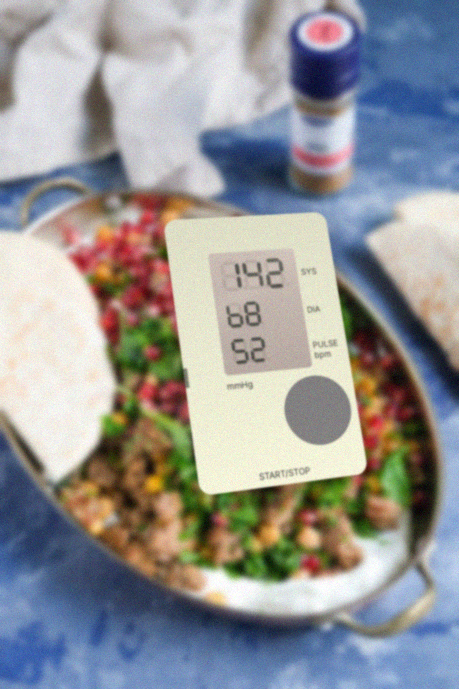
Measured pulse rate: 52 bpm
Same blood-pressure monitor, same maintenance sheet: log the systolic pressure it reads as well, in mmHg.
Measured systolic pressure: 142 mmHg
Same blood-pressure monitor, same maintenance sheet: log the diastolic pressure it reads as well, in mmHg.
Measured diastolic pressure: 68 mmHg
